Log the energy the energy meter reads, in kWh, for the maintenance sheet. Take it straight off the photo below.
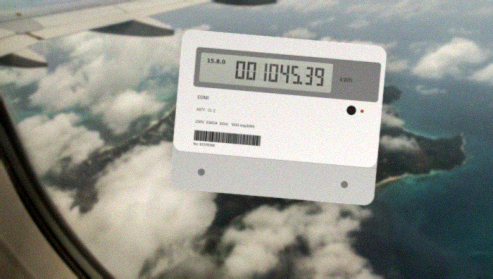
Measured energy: 1045.39 kWh
